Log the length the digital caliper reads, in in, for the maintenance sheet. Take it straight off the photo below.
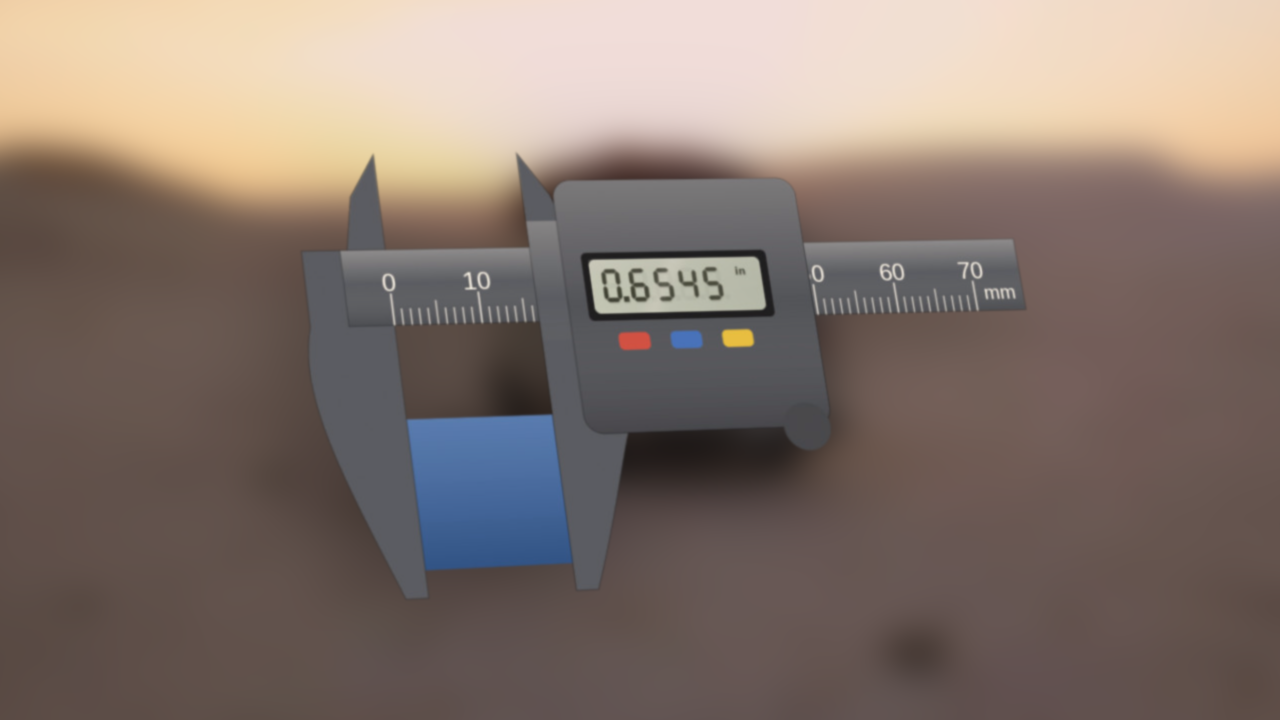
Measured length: 0.6545 in
